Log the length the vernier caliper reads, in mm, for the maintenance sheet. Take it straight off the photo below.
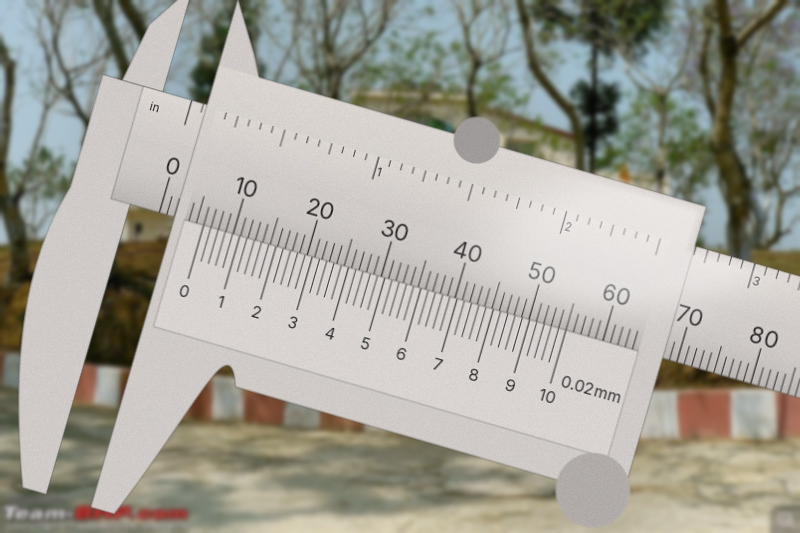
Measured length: 6.0 mm
